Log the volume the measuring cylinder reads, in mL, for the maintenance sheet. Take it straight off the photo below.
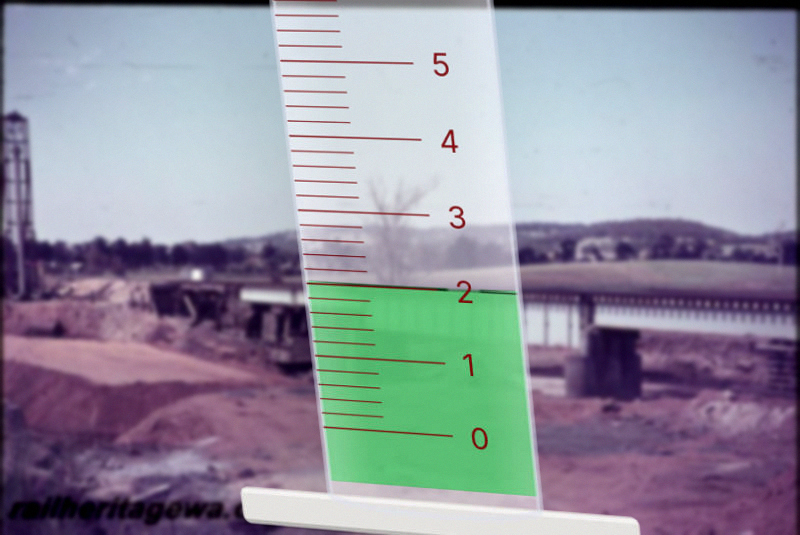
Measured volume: 2 mL
